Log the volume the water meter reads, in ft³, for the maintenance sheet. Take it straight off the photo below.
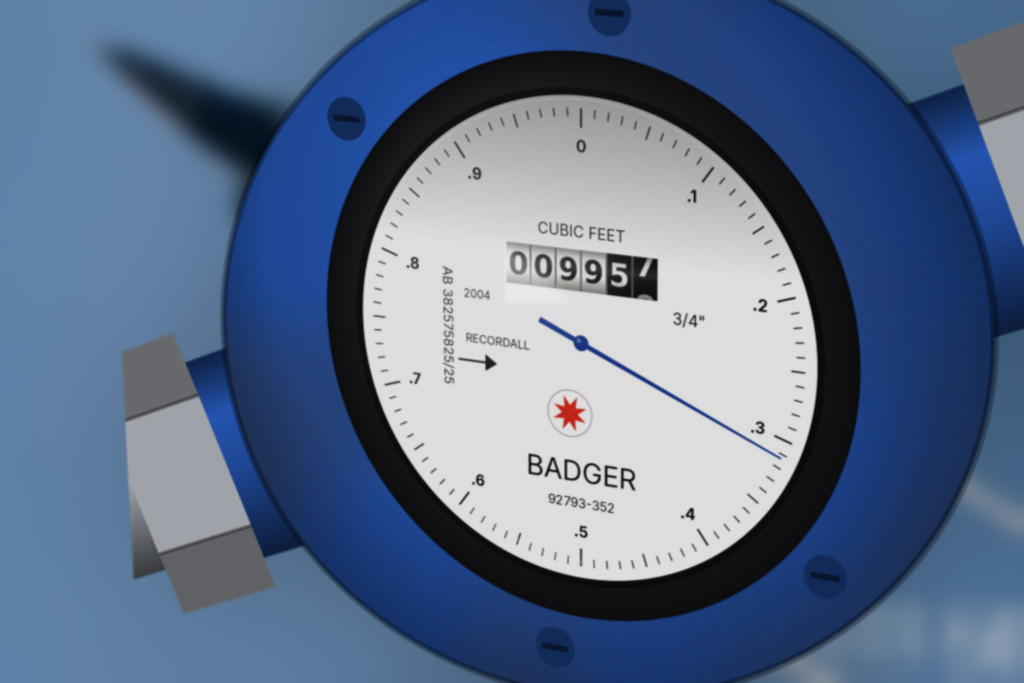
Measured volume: 9957.31 ft³
